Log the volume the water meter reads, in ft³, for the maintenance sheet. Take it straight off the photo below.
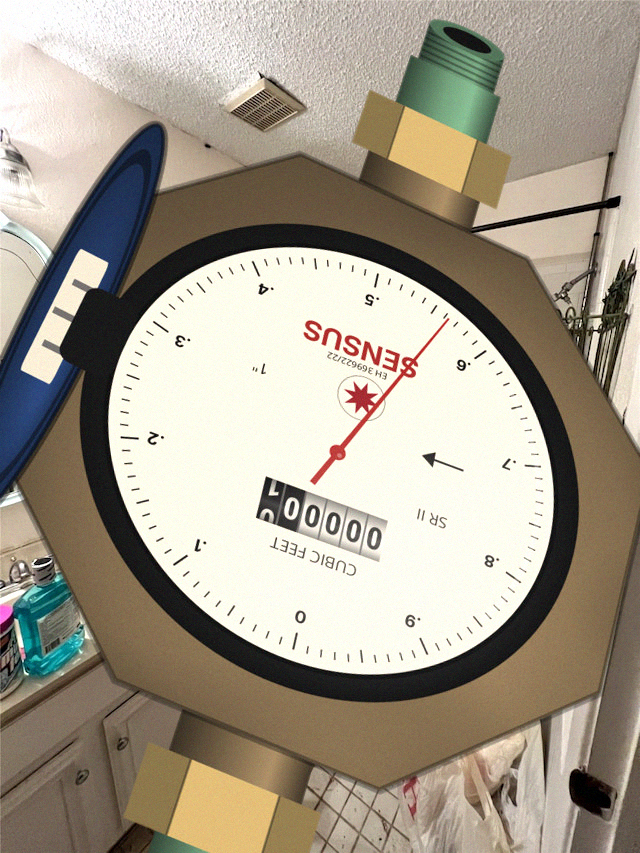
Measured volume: 0.56 ft³
